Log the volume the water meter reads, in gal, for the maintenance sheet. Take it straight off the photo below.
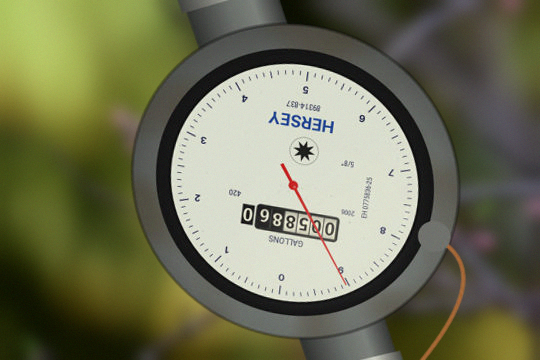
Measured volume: 58859.0 gal
